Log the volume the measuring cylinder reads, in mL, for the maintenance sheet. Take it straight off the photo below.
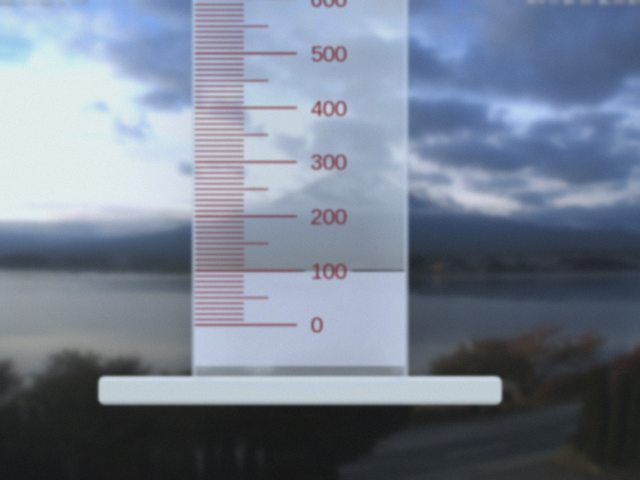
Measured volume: 100 mL
